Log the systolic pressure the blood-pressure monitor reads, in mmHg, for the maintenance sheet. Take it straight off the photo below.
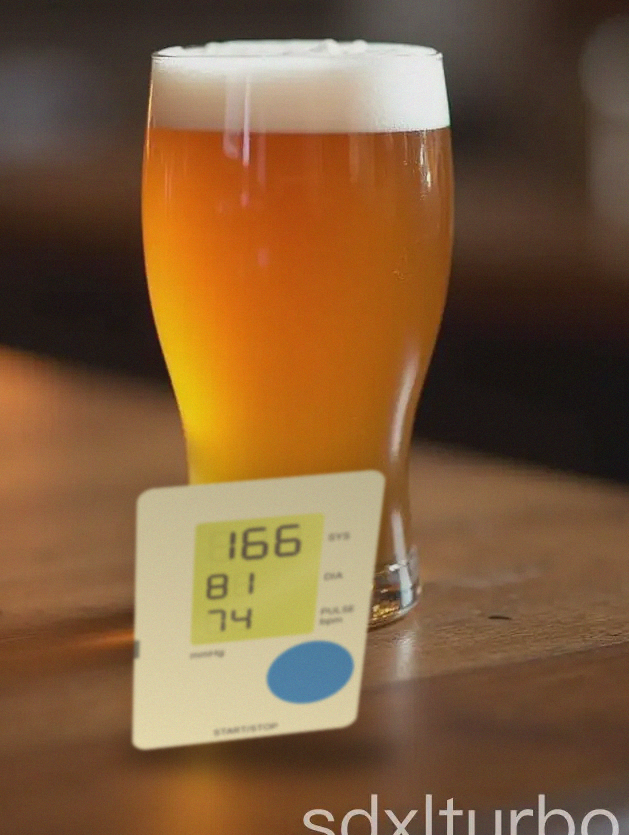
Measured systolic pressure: 166 mmHg
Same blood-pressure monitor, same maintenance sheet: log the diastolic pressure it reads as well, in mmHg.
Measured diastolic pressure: 81 mmHg
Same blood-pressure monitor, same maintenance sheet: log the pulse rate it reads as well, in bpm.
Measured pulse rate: 74 bpm
